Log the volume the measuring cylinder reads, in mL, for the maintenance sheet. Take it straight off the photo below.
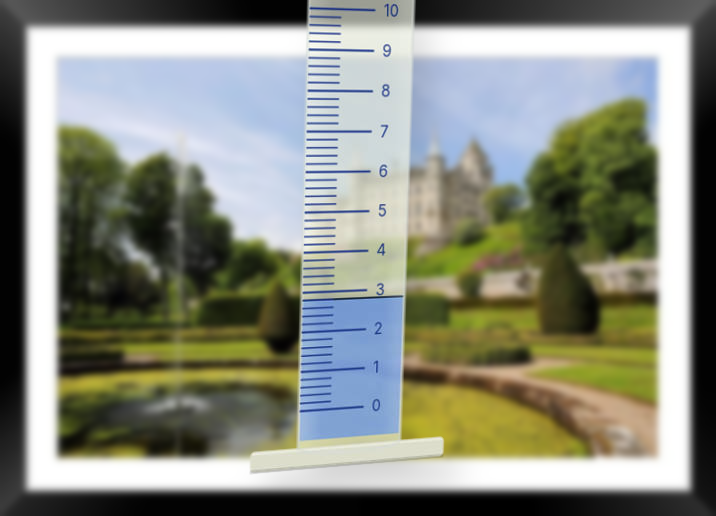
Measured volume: 2.8 mL
